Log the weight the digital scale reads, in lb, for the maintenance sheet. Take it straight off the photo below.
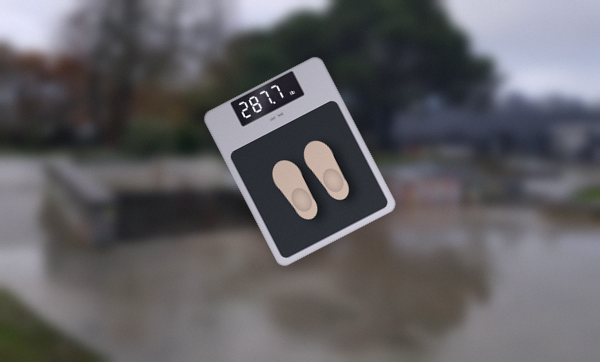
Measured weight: 287.7 lb
